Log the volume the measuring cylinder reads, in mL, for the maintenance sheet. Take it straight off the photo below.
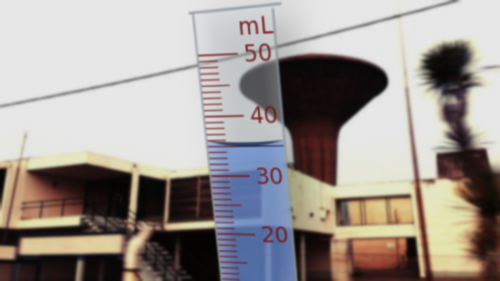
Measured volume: 35 mL
